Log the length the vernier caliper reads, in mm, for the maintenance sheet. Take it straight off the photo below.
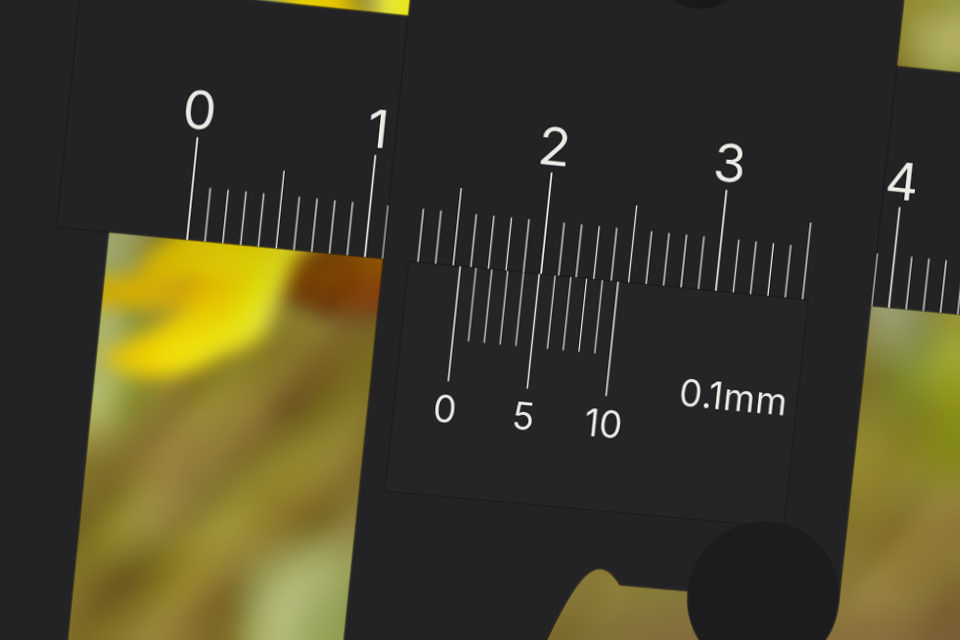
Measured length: 15.4 mm
